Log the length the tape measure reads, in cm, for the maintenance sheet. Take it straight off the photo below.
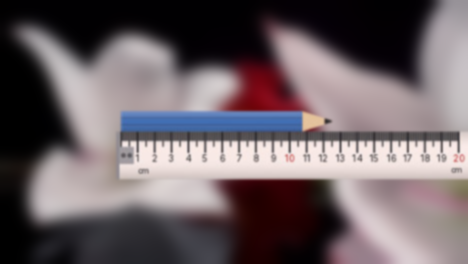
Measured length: 12.5 cm
